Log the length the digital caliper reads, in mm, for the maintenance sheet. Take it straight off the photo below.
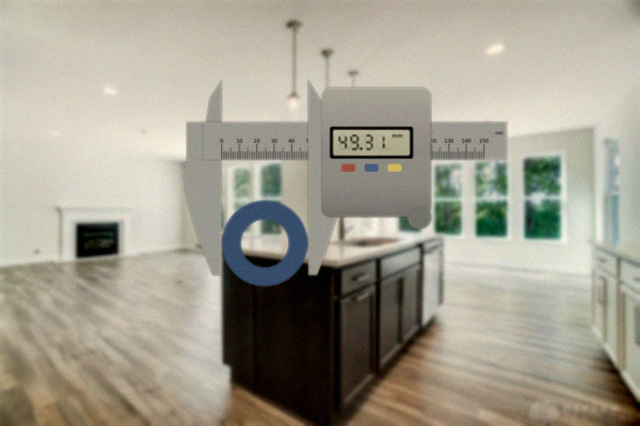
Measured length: 49.31 mm
